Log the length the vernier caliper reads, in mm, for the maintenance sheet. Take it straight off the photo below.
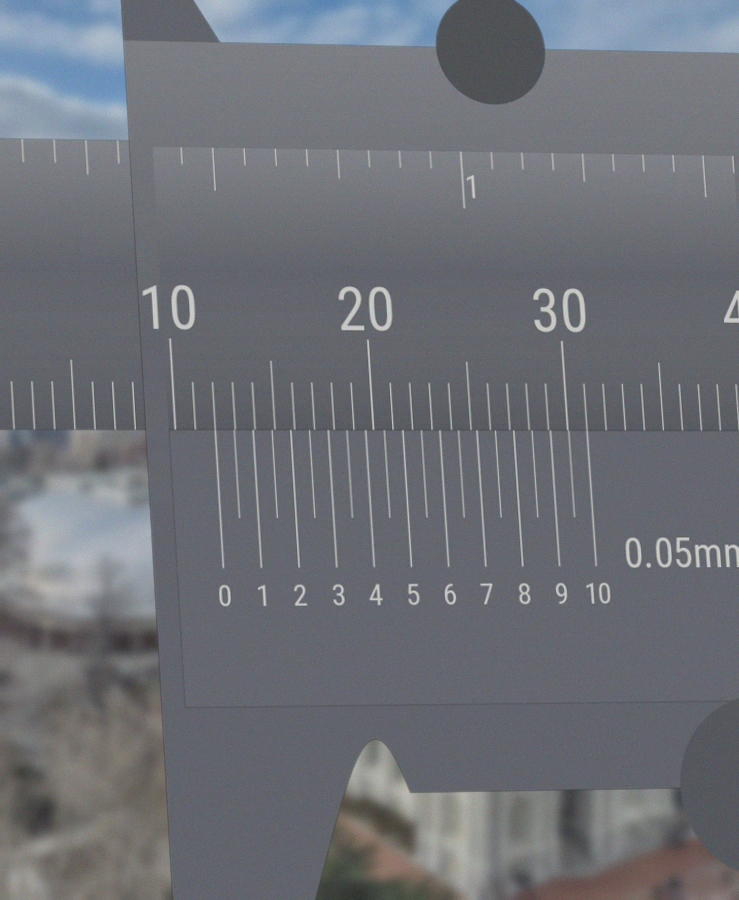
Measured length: 12.0 mm
